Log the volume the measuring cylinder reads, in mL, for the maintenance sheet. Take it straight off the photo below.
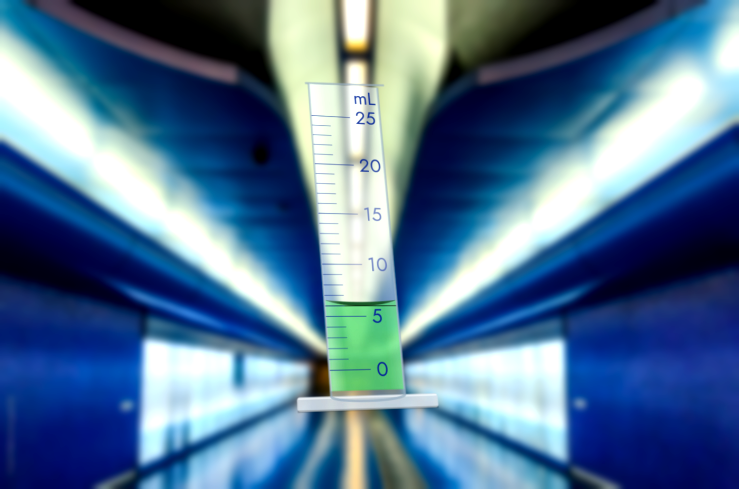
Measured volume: 6 mL
